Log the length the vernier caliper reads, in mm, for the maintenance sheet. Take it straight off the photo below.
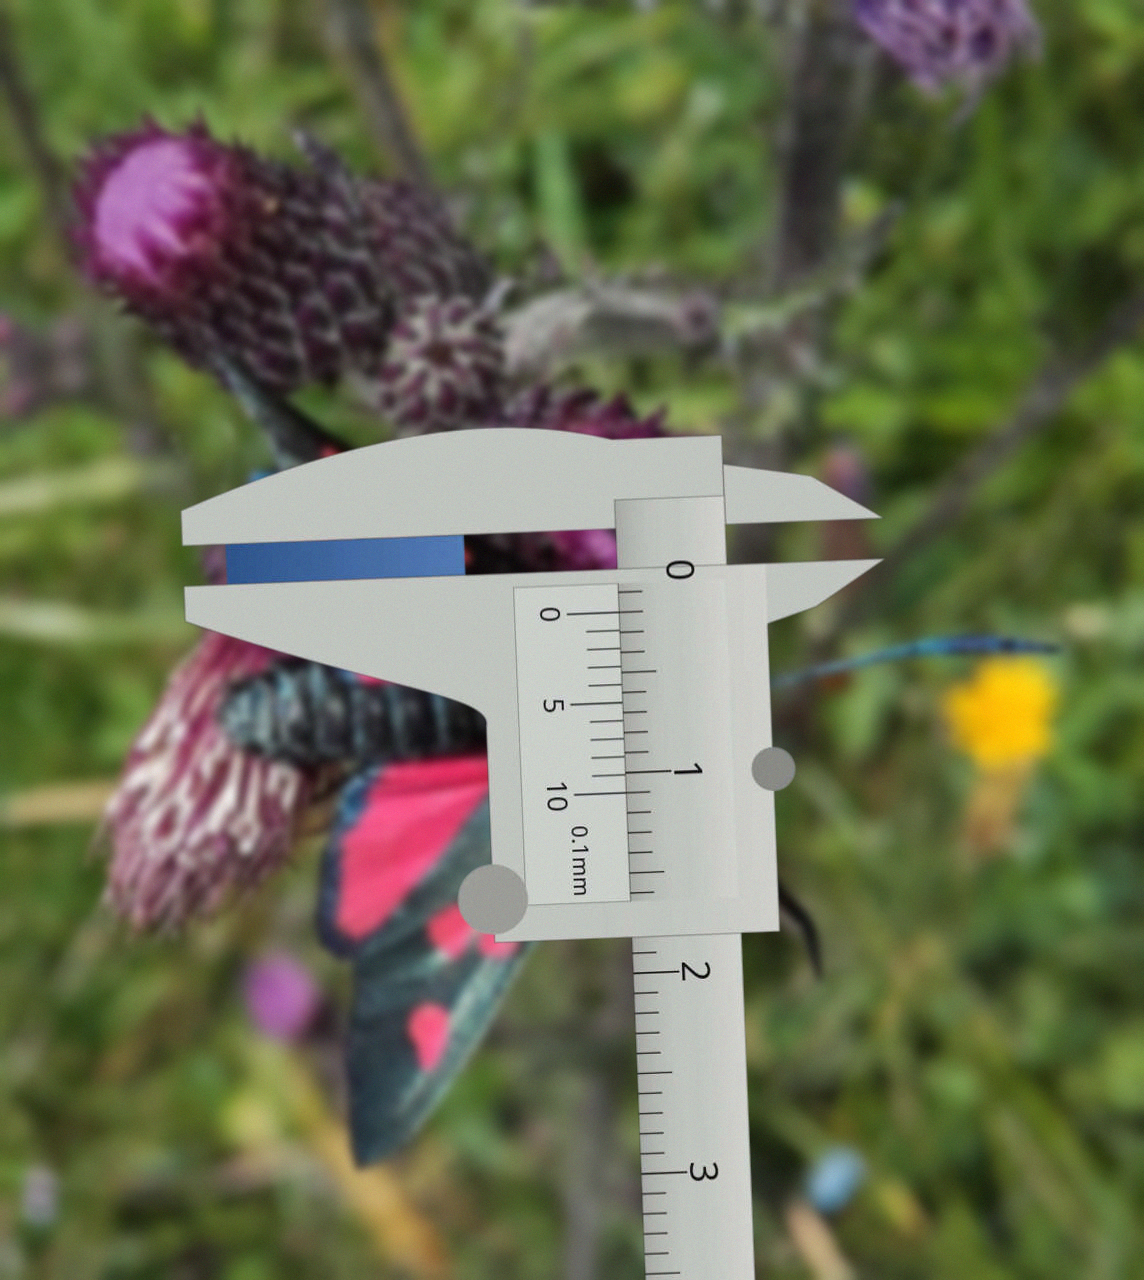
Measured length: 2.0 mm
